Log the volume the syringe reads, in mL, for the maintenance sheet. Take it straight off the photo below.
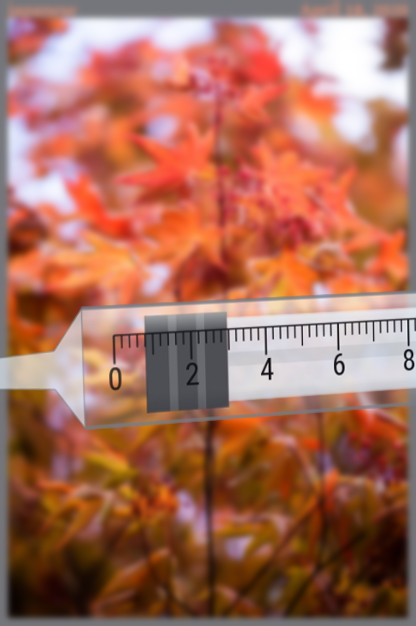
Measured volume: 0.8 mL
